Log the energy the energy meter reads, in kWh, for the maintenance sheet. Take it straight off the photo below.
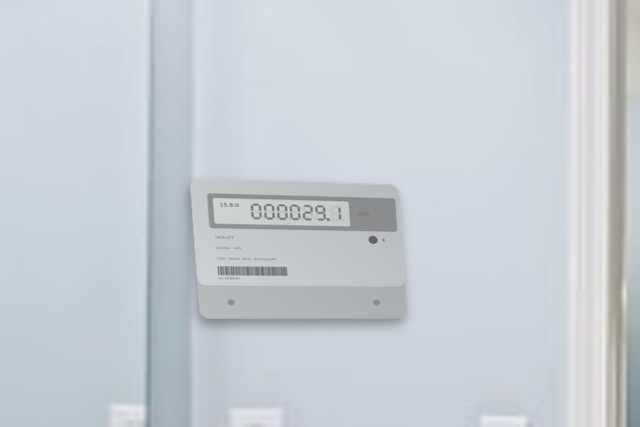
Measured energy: 29.1 kWh
